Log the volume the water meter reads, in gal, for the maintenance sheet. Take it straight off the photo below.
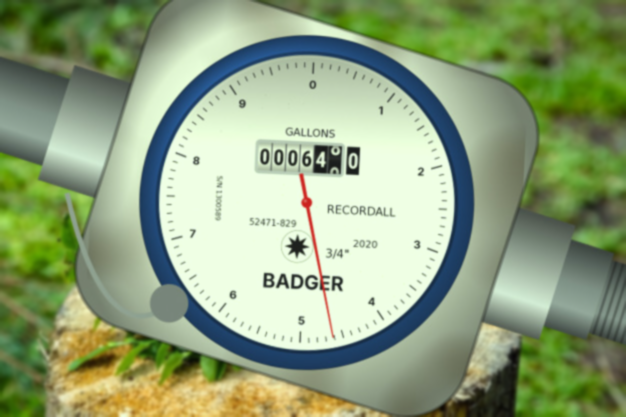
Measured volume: 6484.6 gal
